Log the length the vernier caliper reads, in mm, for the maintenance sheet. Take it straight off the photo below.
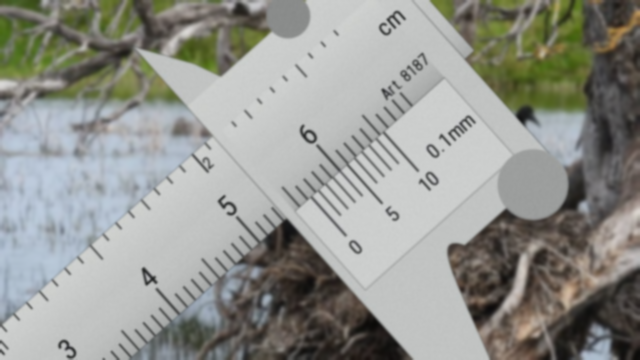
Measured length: 56.4 mm
